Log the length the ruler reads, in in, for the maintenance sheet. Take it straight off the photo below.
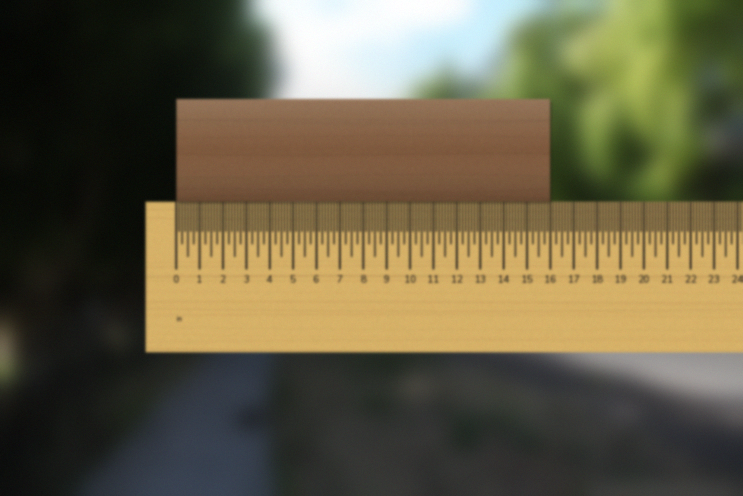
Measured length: 16 in
